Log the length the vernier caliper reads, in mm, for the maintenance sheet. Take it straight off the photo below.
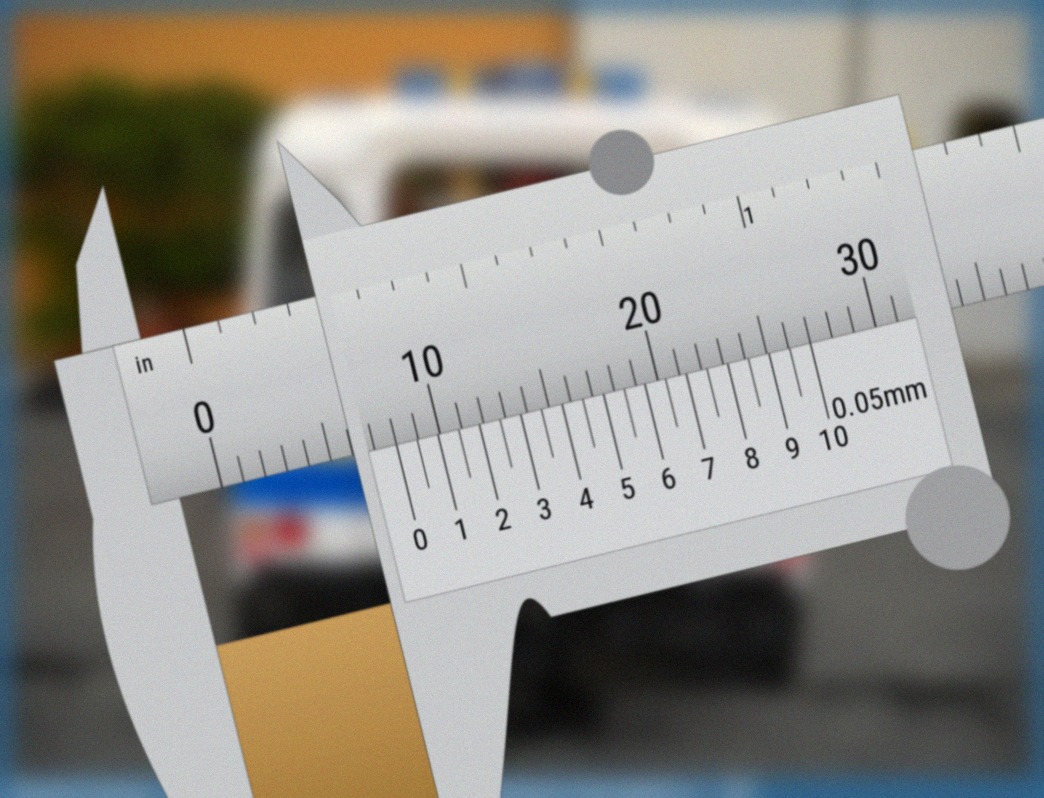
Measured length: 8.0 mm
